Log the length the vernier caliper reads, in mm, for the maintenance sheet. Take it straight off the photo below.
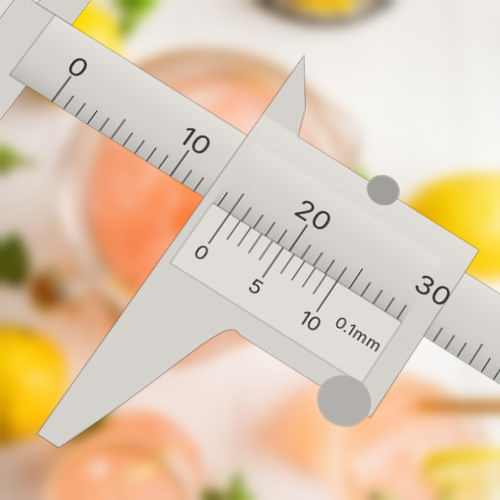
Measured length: 15.0 mm
